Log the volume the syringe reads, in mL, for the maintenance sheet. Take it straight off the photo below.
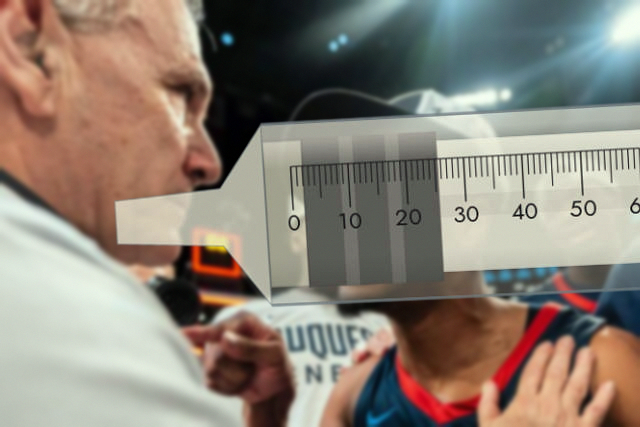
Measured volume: 2 mL
